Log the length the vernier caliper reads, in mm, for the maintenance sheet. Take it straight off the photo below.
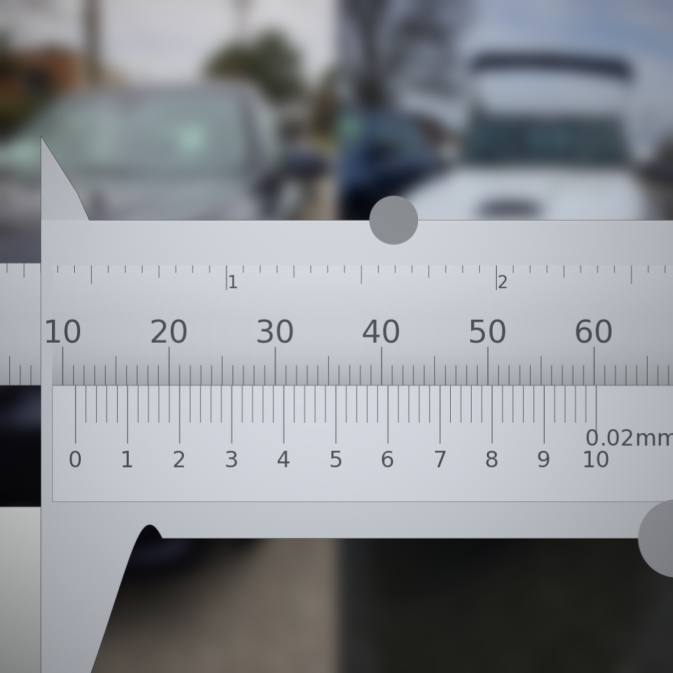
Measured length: 11.2 mm
